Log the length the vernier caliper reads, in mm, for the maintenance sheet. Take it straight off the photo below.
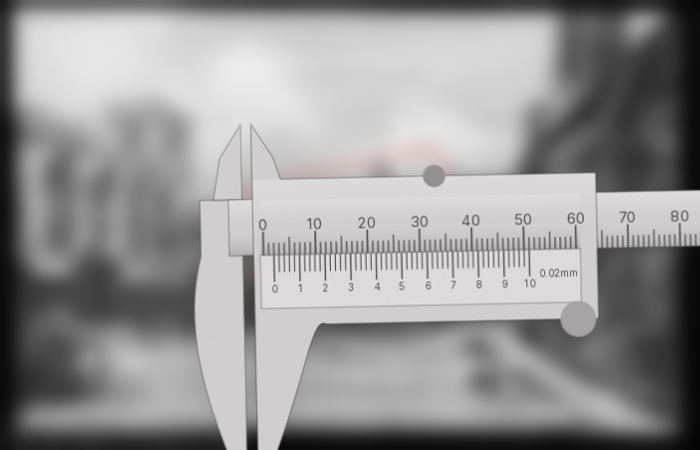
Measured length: 2.0 mm
